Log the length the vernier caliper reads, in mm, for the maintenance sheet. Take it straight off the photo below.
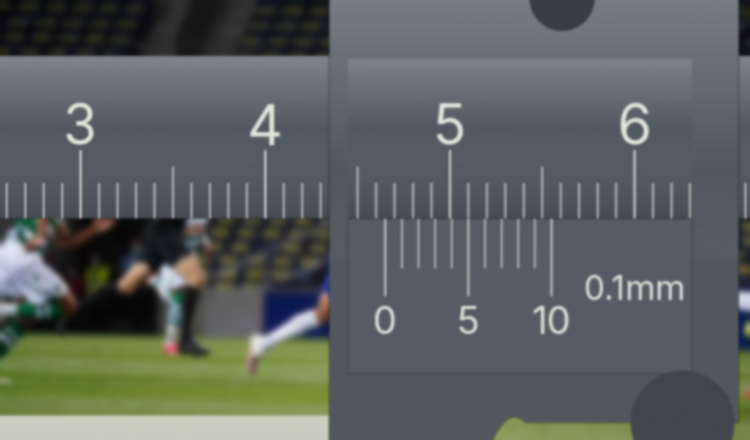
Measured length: 46.5 mm
